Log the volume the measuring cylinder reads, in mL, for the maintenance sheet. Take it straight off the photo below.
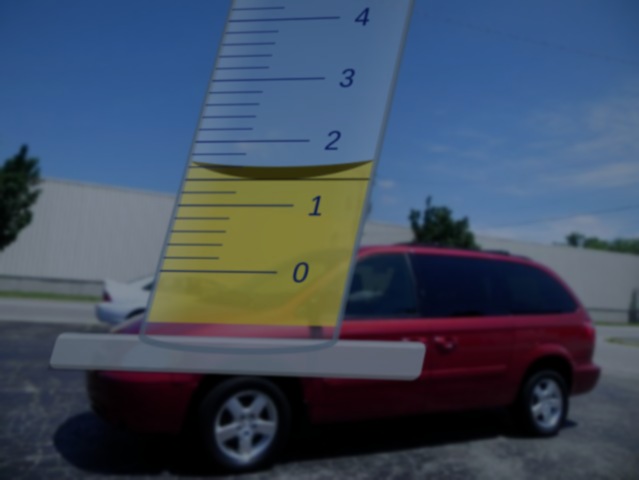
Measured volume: 1.4 mL
